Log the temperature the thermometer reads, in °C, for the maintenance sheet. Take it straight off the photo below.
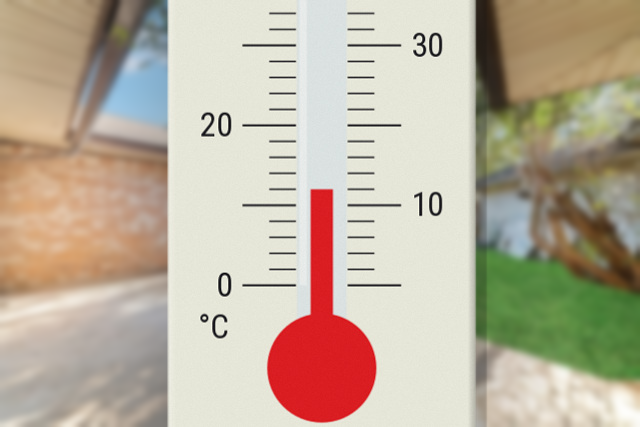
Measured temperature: 12 °C
